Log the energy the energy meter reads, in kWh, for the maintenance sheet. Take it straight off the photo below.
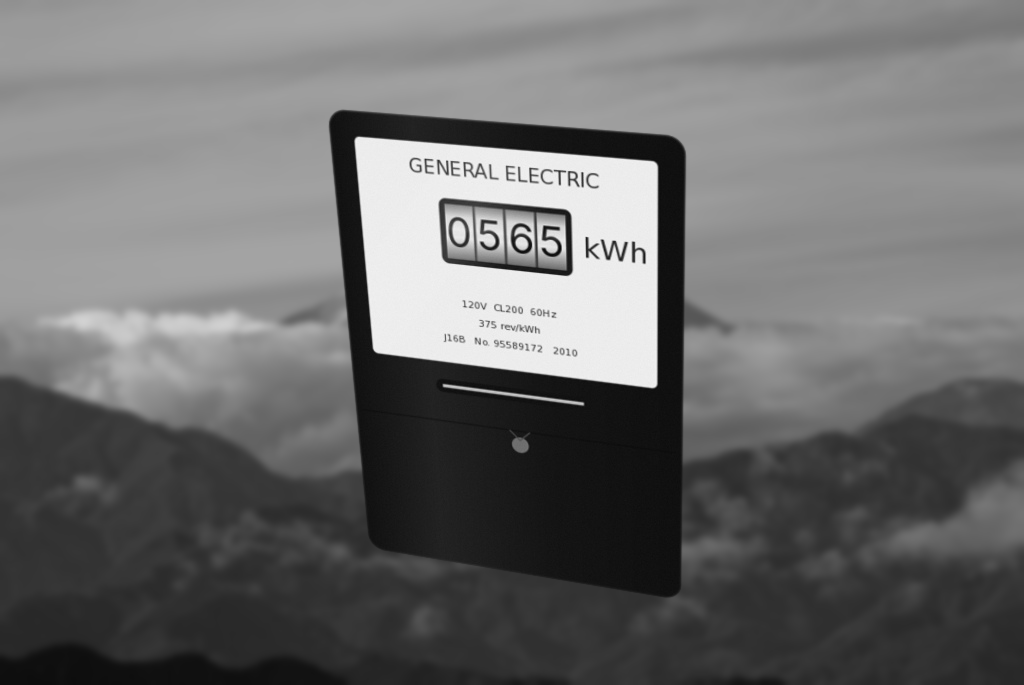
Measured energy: 565 kWh
